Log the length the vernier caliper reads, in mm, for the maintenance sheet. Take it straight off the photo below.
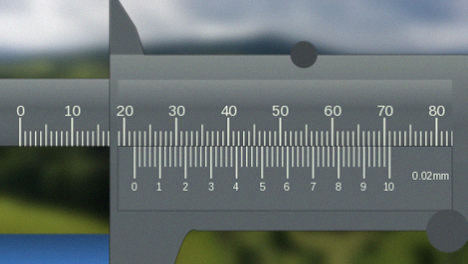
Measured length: 22.0 mm
